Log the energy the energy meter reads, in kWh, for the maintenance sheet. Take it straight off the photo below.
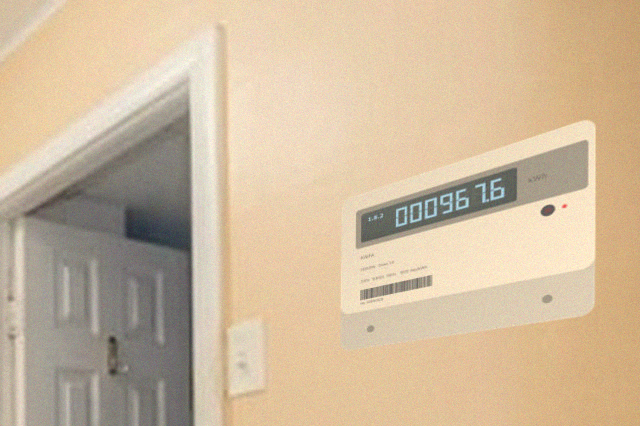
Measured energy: 967.6 kWh
